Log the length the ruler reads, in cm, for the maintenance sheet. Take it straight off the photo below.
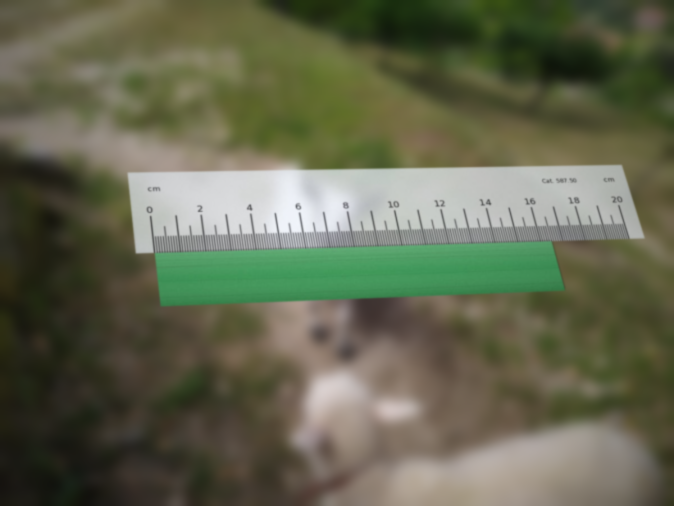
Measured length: 16.5 cm
